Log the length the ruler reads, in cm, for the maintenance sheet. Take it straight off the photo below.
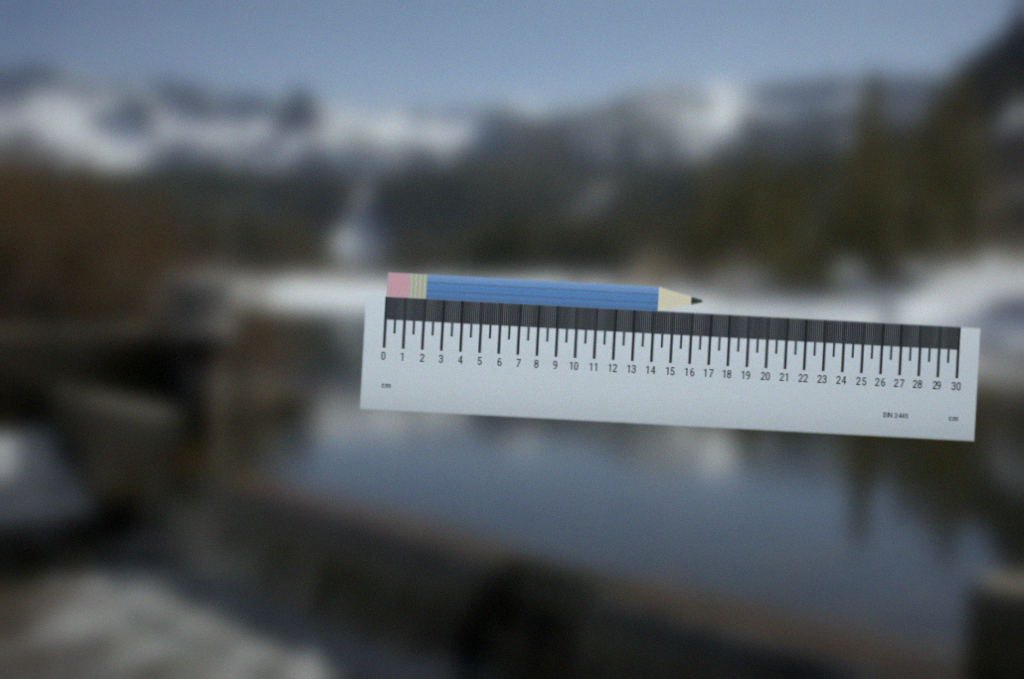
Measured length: 16.5 cm
